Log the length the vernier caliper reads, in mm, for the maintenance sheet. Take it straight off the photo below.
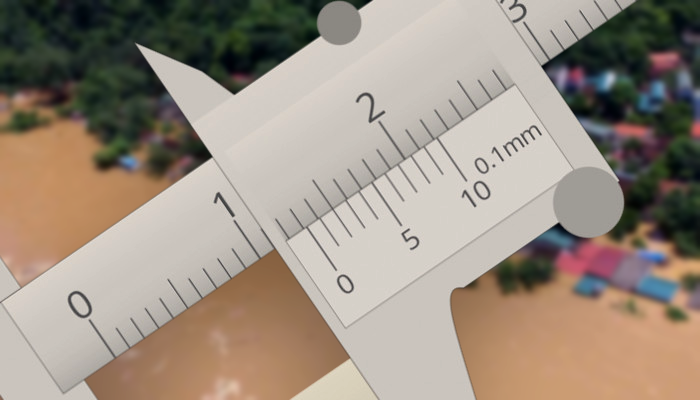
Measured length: 13.2 mm
